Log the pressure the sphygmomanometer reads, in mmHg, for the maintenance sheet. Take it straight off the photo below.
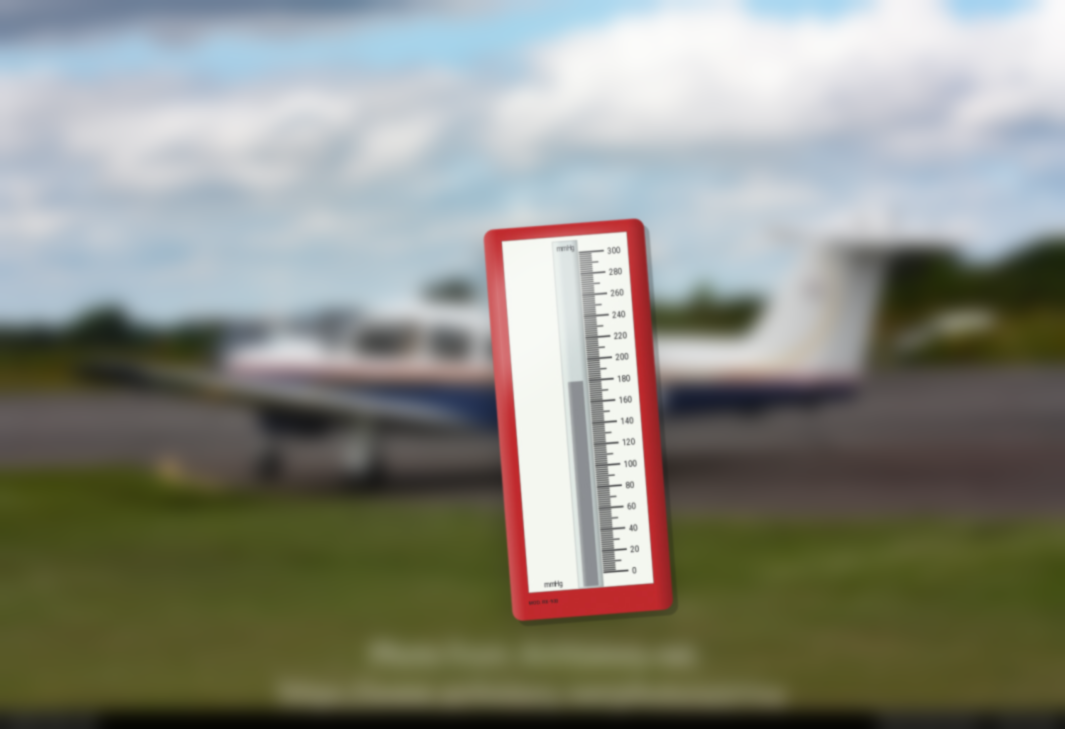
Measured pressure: 180 mmHg
